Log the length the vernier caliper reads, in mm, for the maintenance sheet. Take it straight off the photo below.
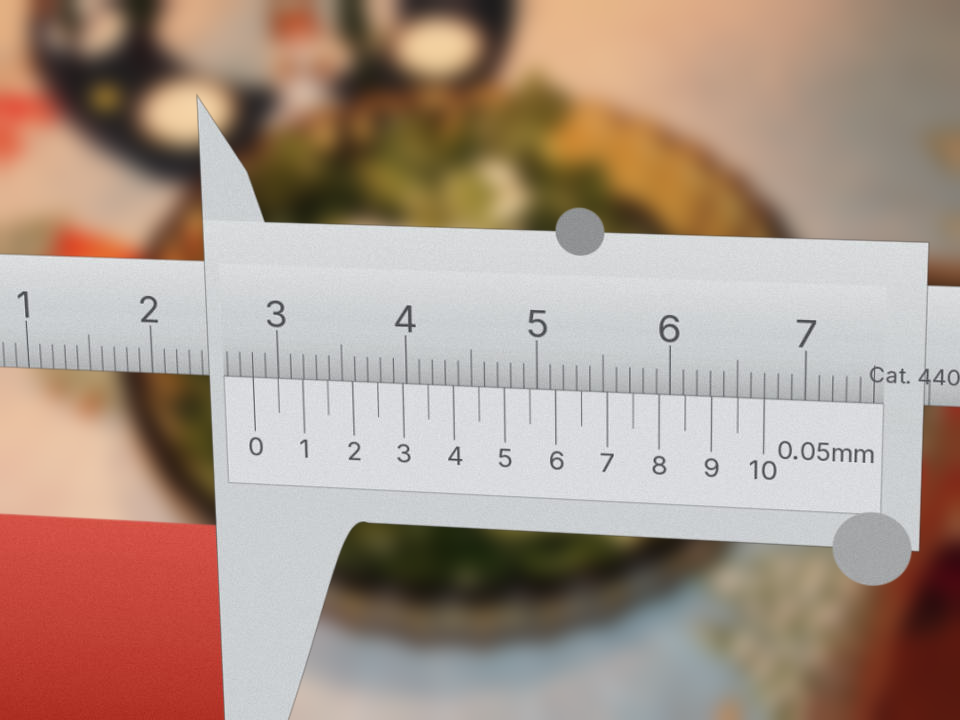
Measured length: 28.0 mm
